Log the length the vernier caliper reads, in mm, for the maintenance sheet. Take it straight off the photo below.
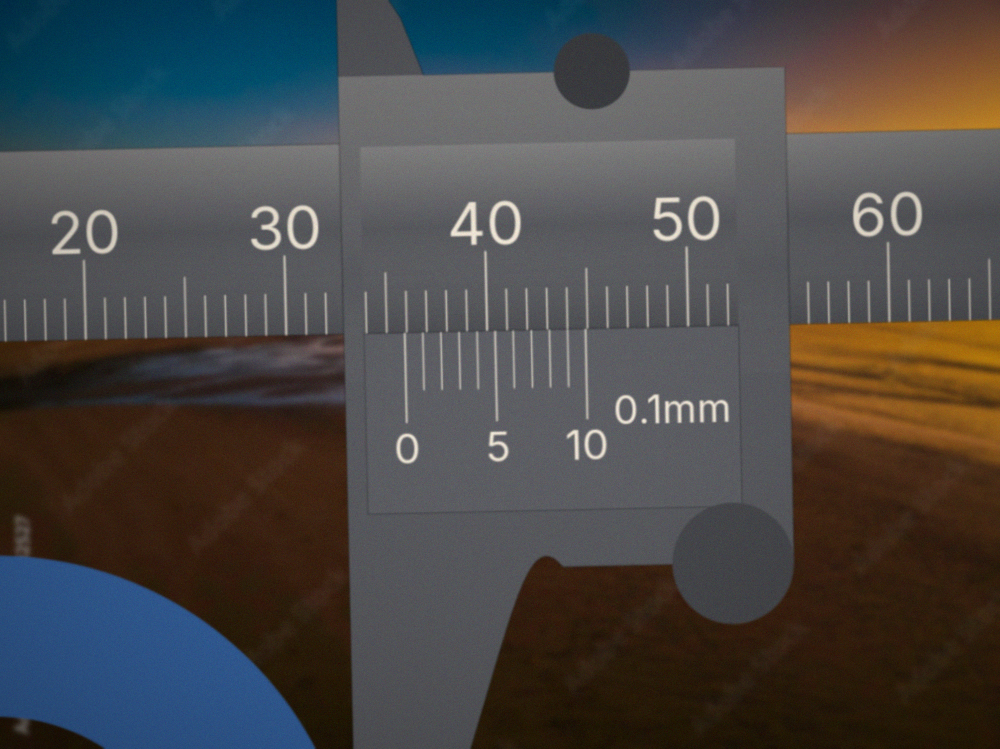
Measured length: 35.9 mm
